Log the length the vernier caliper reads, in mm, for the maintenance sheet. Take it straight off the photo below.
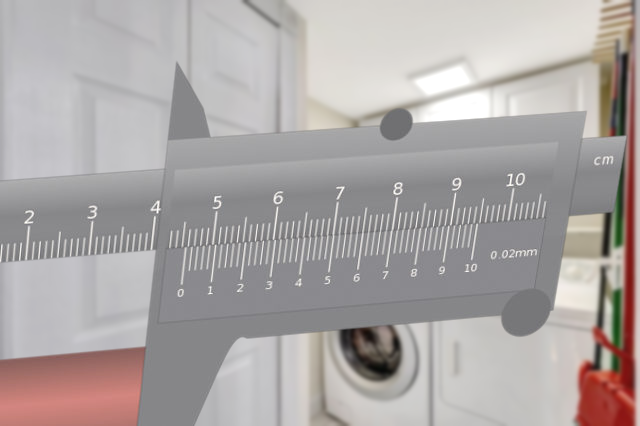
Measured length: 45.6 mm
